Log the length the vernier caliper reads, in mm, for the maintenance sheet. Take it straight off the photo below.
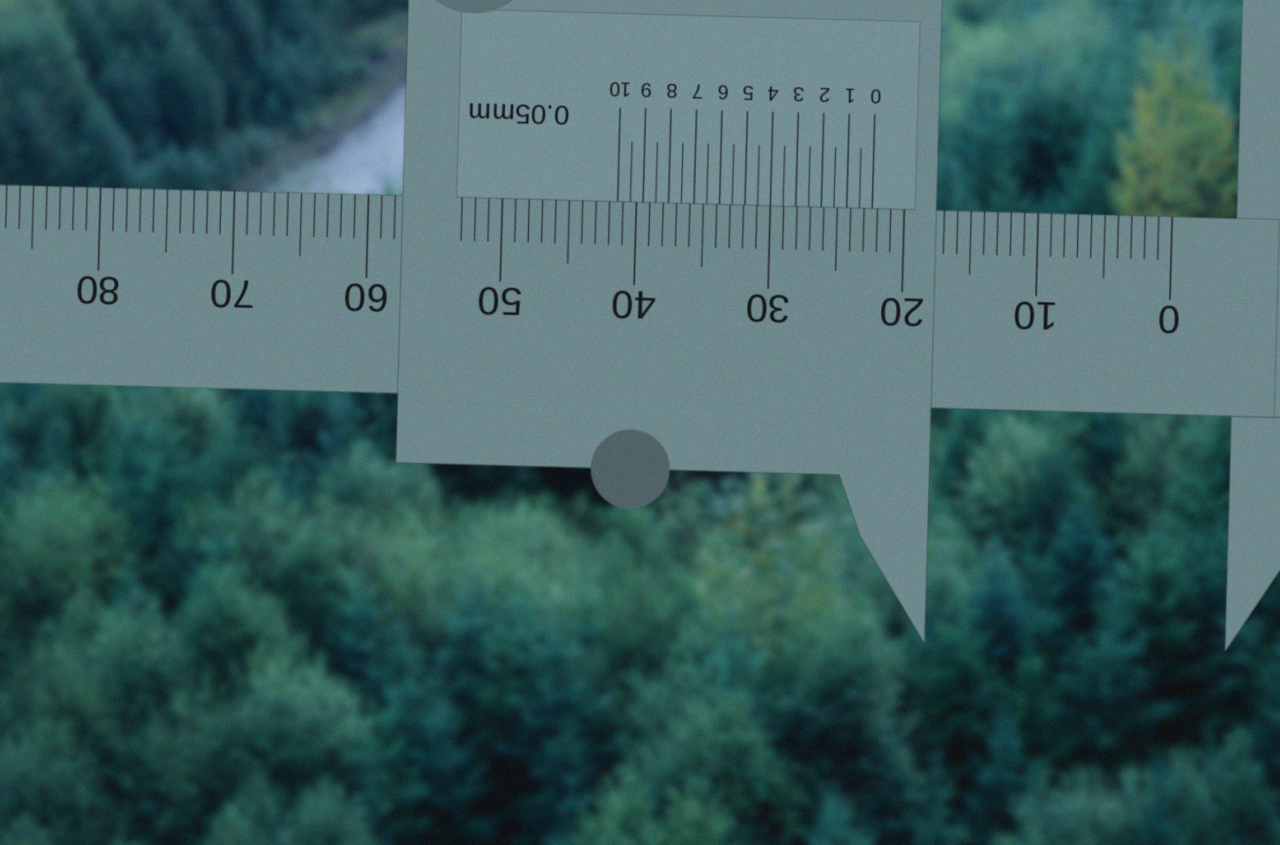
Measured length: 22.4 mm
